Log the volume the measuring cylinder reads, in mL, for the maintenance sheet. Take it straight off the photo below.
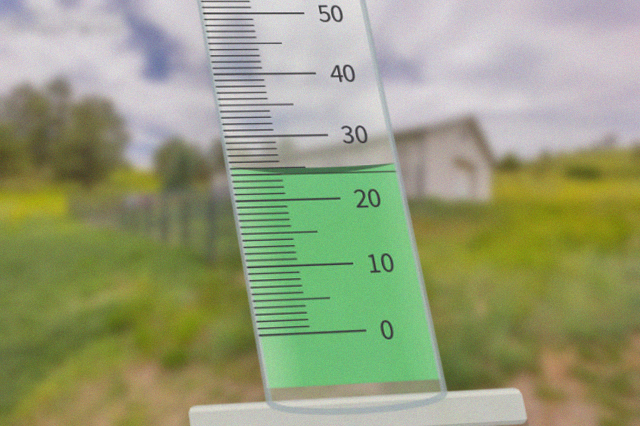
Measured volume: 24 mL
